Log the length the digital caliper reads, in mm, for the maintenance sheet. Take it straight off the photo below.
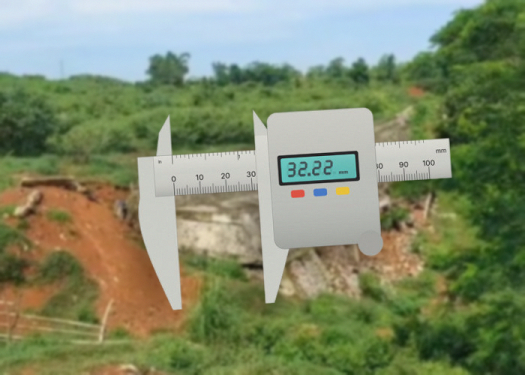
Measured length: 32.22 mm
